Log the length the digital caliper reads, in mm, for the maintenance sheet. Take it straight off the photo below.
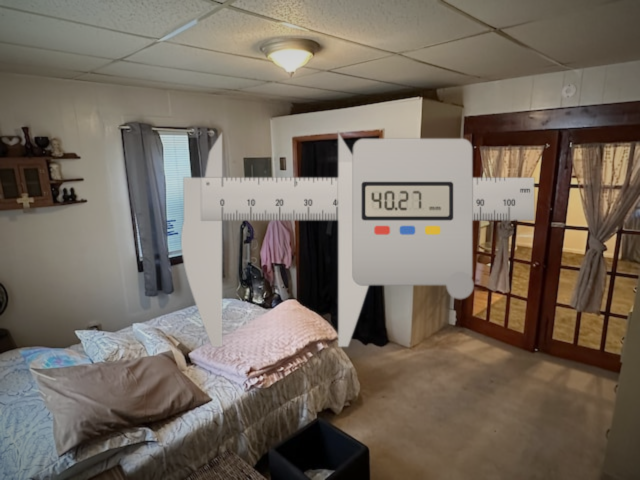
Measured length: 40.27 mm
